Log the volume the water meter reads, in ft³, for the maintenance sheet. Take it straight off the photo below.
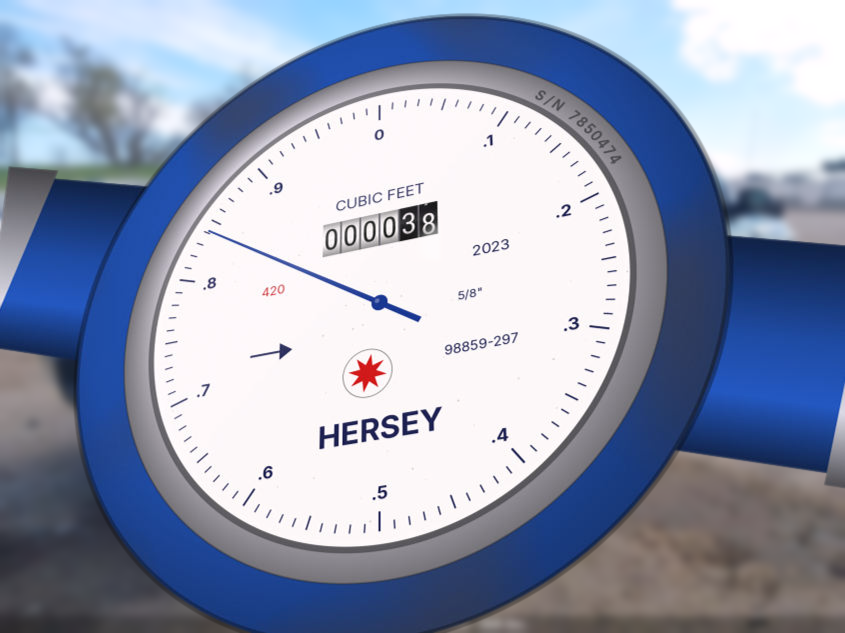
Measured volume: 37.84 ft³
